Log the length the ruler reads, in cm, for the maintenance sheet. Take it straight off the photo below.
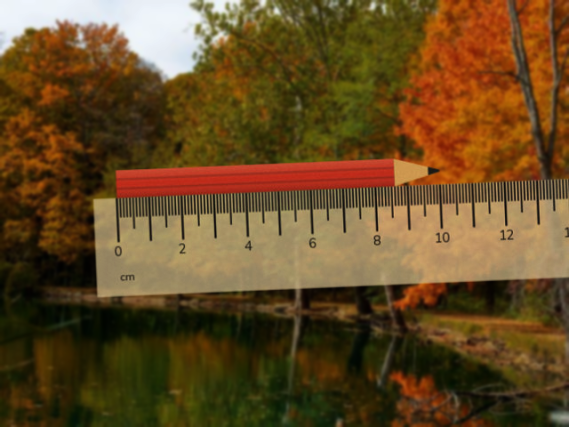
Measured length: 10 cm
